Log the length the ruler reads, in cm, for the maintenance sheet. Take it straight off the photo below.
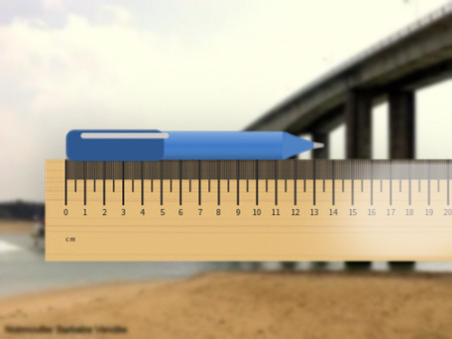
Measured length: 13.5 cm
